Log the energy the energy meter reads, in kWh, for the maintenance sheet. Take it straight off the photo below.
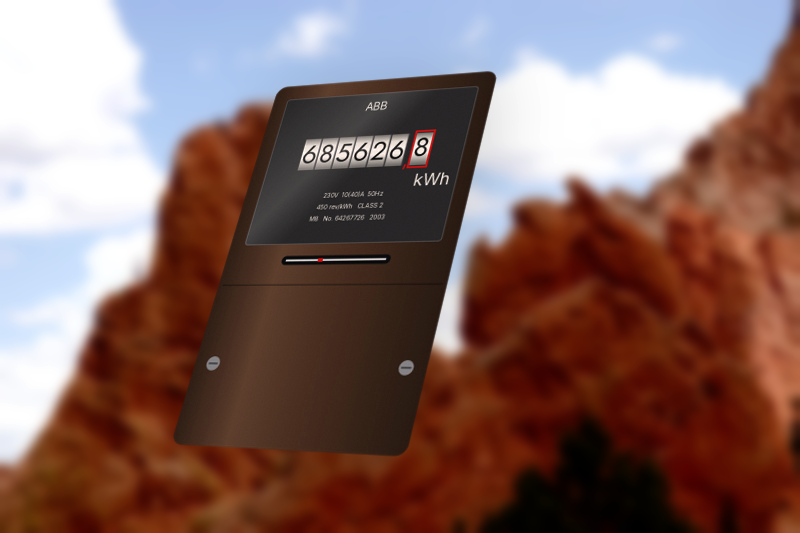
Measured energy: 685626.8 kWh
